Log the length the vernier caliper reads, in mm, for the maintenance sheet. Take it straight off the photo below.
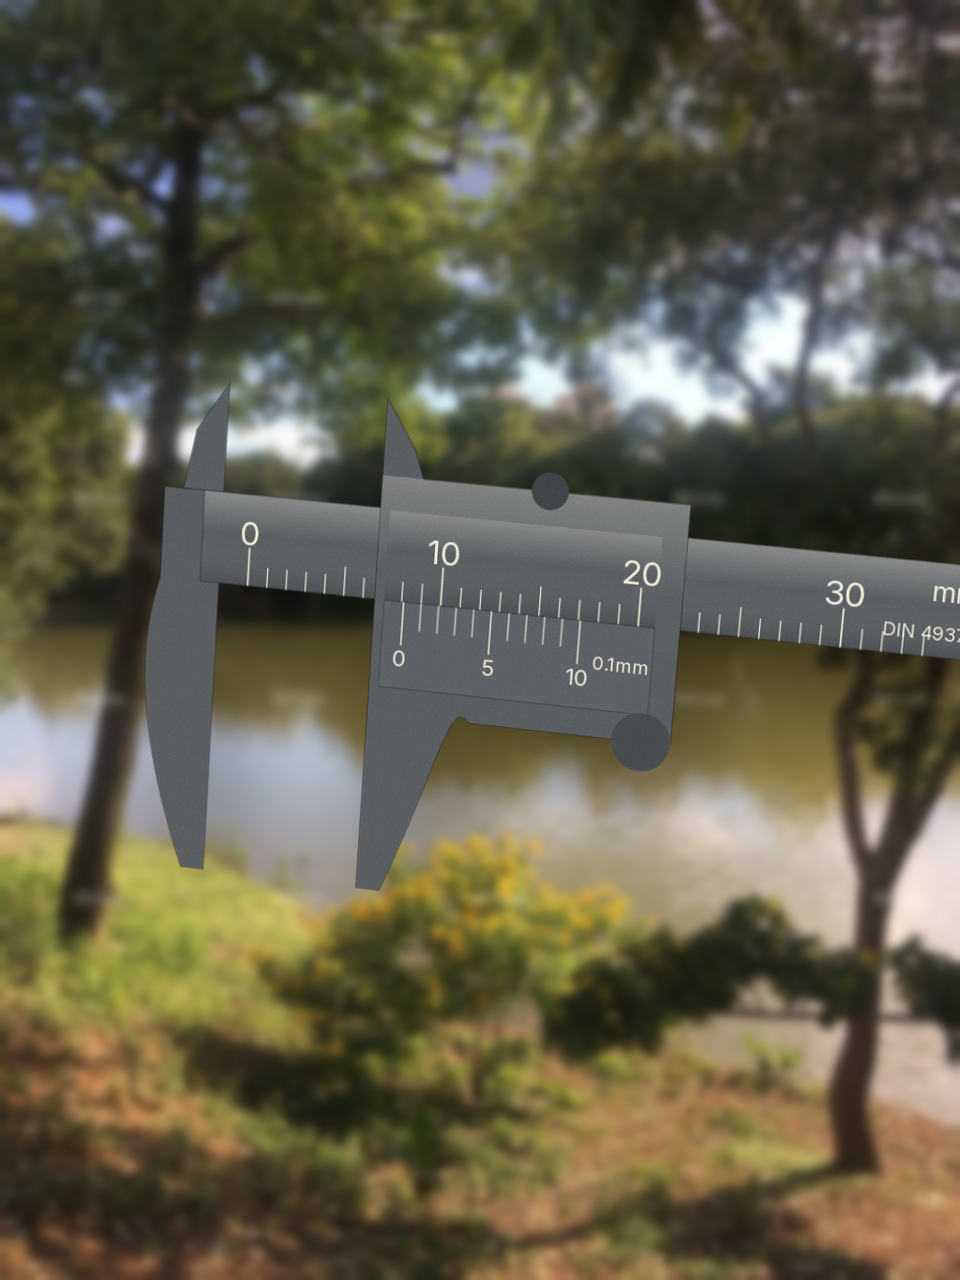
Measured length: 8.1 mm
